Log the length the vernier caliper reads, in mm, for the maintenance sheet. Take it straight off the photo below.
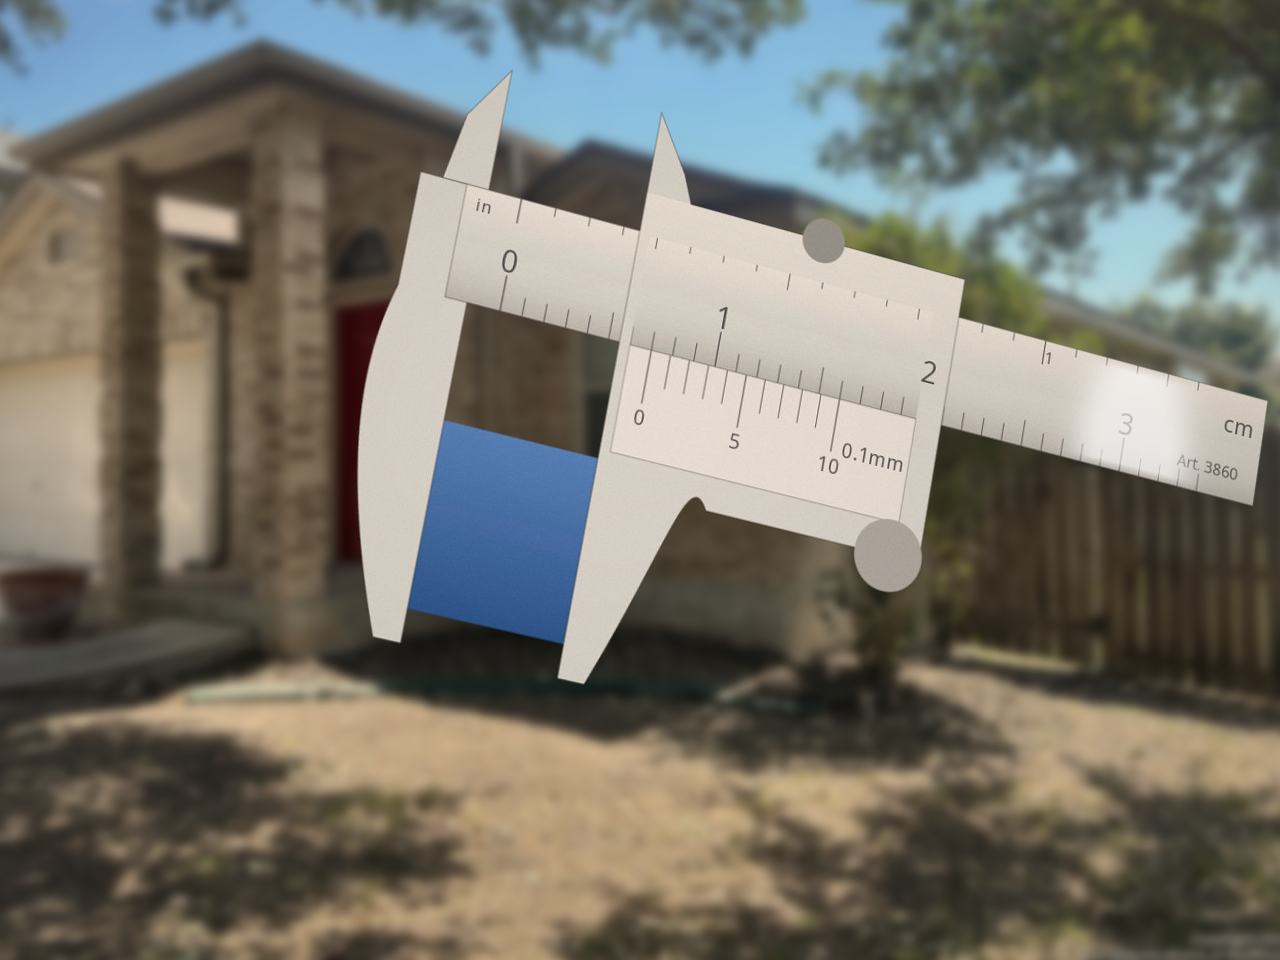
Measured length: 7.0 mm
